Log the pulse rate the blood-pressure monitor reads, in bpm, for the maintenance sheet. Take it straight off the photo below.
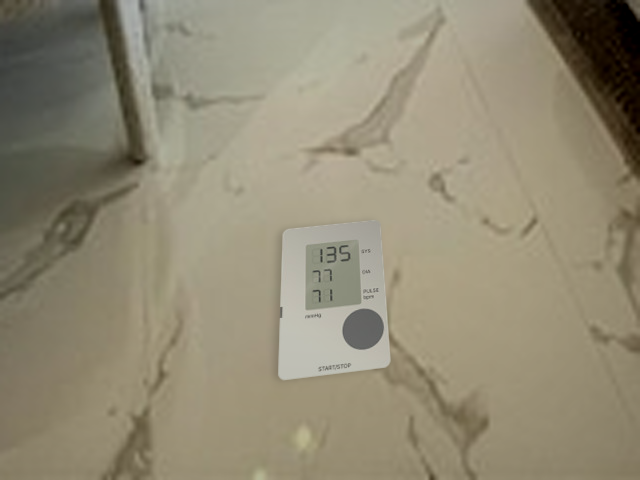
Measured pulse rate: 71 bpm
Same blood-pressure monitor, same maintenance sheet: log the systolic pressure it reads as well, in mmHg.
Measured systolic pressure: 135 mmHg
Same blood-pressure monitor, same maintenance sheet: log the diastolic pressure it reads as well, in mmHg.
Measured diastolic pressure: 77 mmHg
